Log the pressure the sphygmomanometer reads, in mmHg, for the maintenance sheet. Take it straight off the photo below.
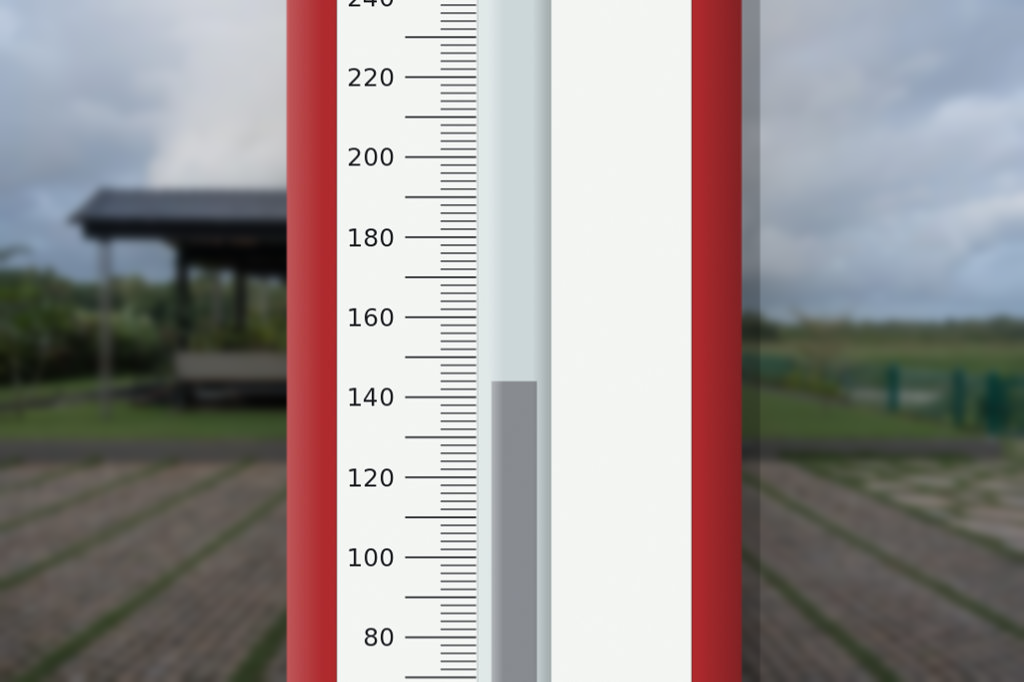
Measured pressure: 144 mmHg
